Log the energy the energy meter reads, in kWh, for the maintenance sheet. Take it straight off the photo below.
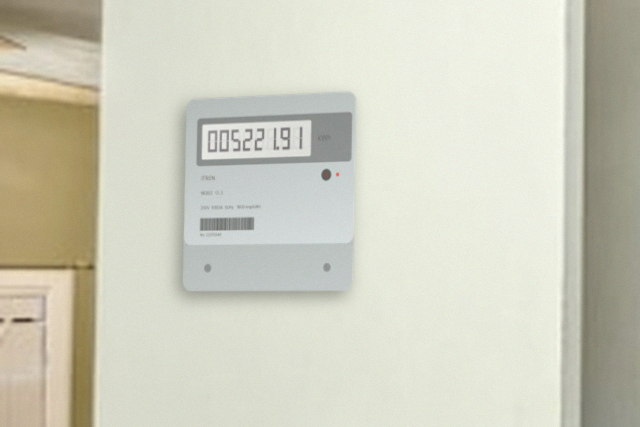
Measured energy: 5221.91 kWh
